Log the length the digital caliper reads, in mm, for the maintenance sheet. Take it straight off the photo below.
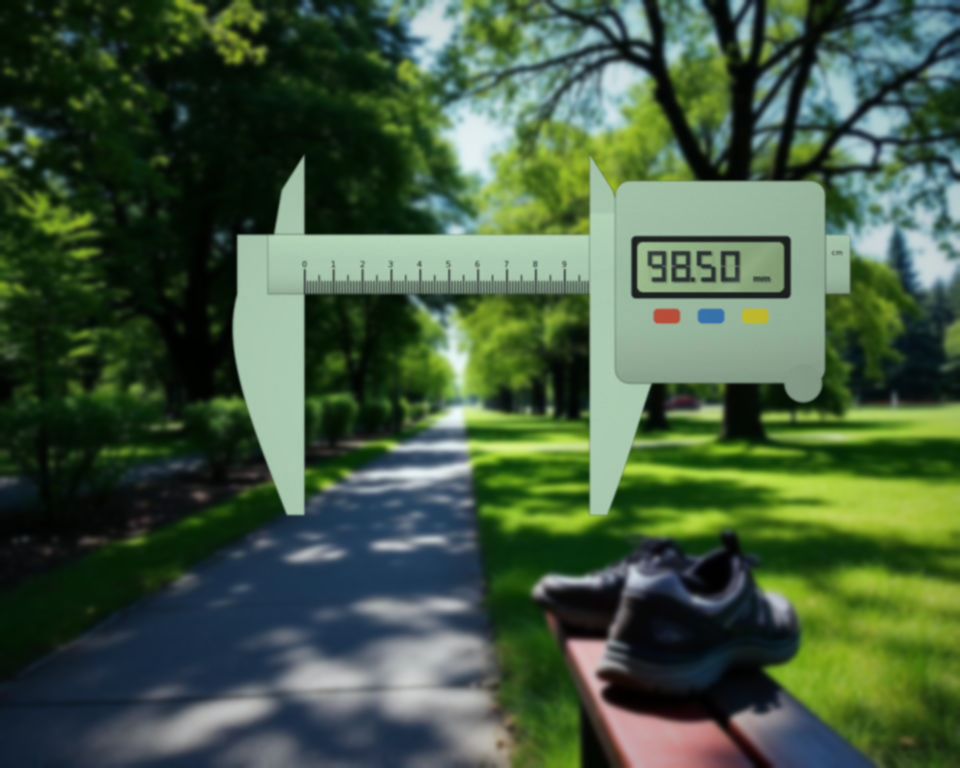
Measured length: 98.50 mm
